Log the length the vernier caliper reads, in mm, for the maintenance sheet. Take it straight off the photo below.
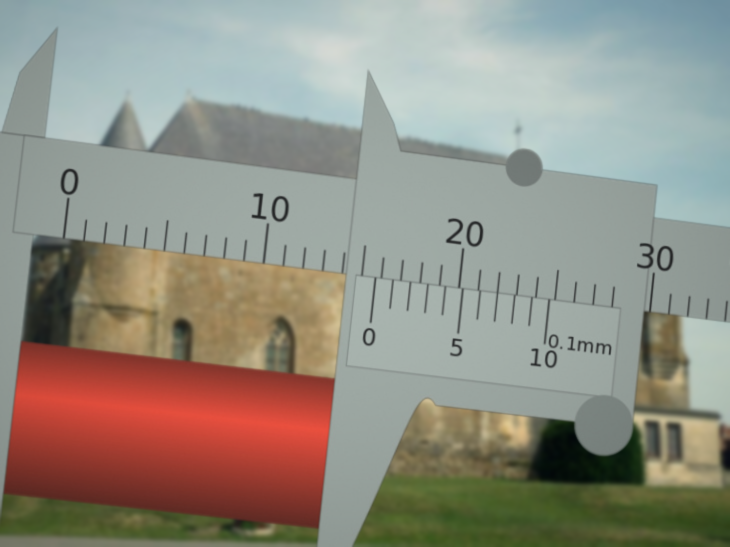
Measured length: 15.7 mm
